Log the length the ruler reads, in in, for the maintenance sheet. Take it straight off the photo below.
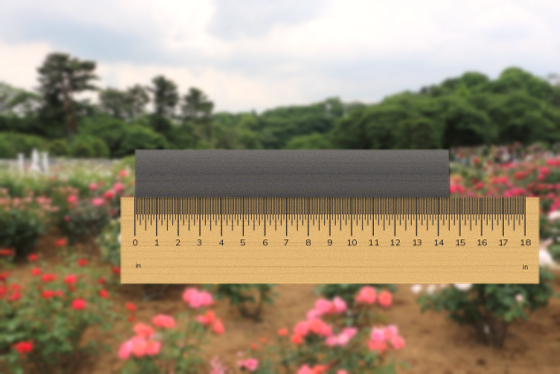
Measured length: 14.5 in
